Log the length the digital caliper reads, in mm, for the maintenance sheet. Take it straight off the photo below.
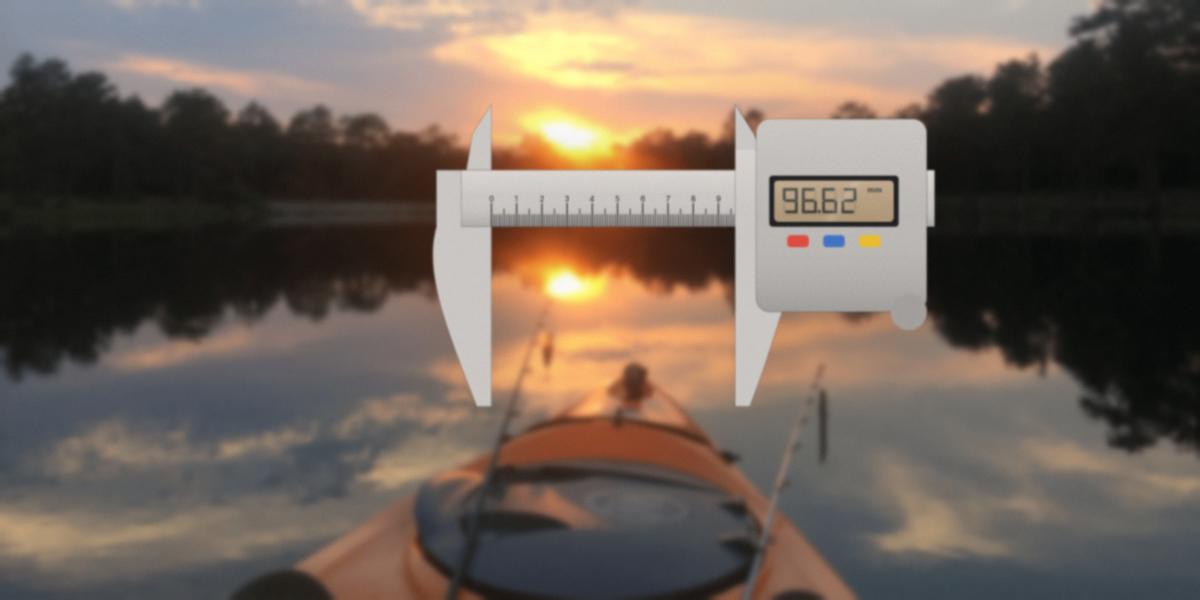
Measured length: 96.62 mm
